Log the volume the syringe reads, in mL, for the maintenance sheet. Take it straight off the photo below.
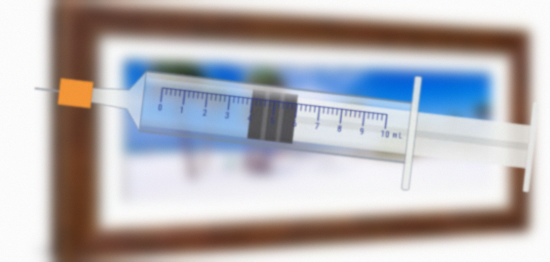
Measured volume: 4 mL
